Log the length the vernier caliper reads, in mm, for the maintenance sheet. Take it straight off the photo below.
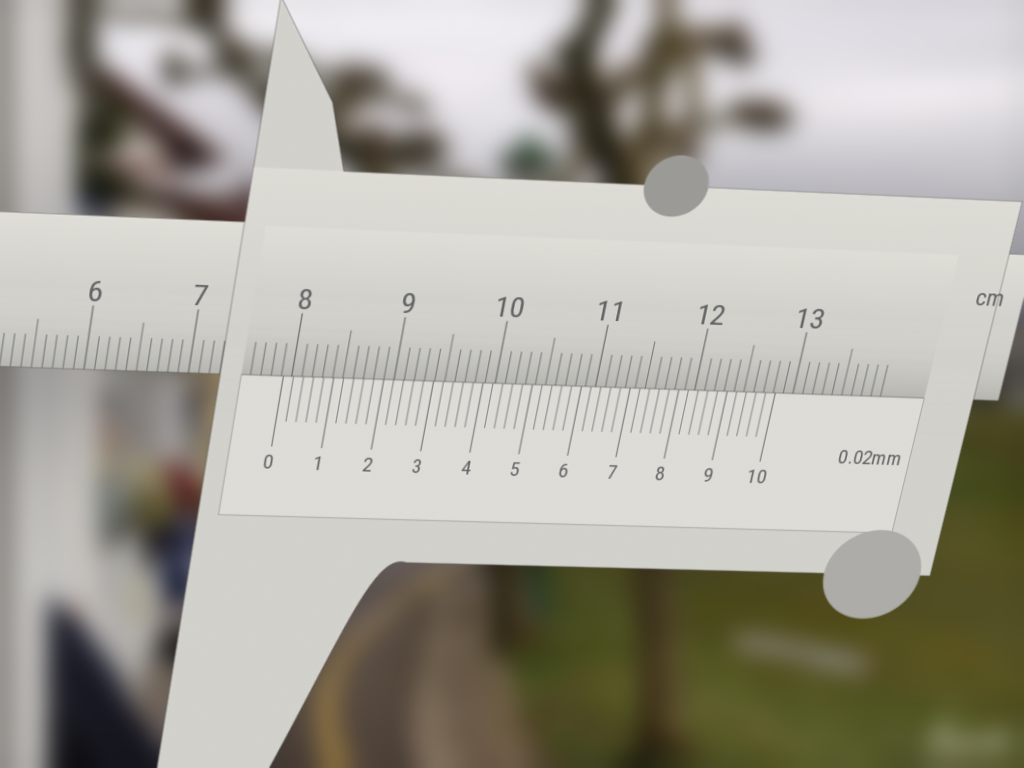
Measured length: 79.2 mm
